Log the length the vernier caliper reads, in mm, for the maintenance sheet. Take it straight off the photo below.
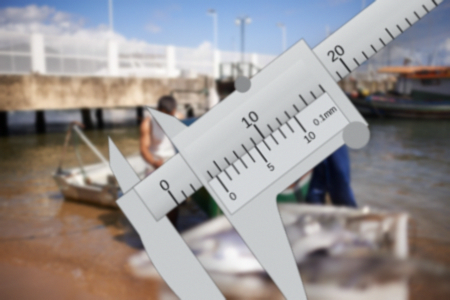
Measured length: 4.4 mm
